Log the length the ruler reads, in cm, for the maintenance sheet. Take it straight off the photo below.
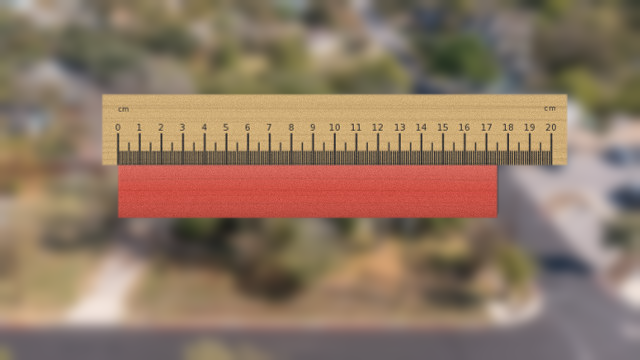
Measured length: 17.5 cm
